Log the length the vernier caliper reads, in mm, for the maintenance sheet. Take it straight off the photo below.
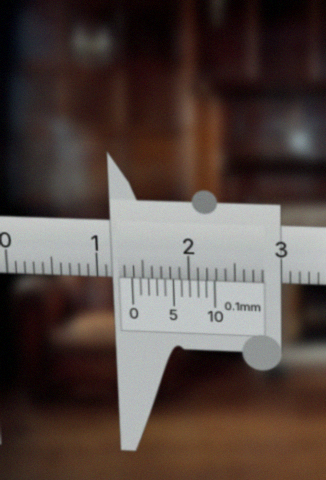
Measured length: 13.8 mm
